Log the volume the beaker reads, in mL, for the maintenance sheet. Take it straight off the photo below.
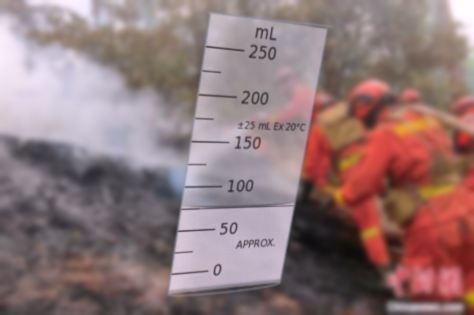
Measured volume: 75 mL
